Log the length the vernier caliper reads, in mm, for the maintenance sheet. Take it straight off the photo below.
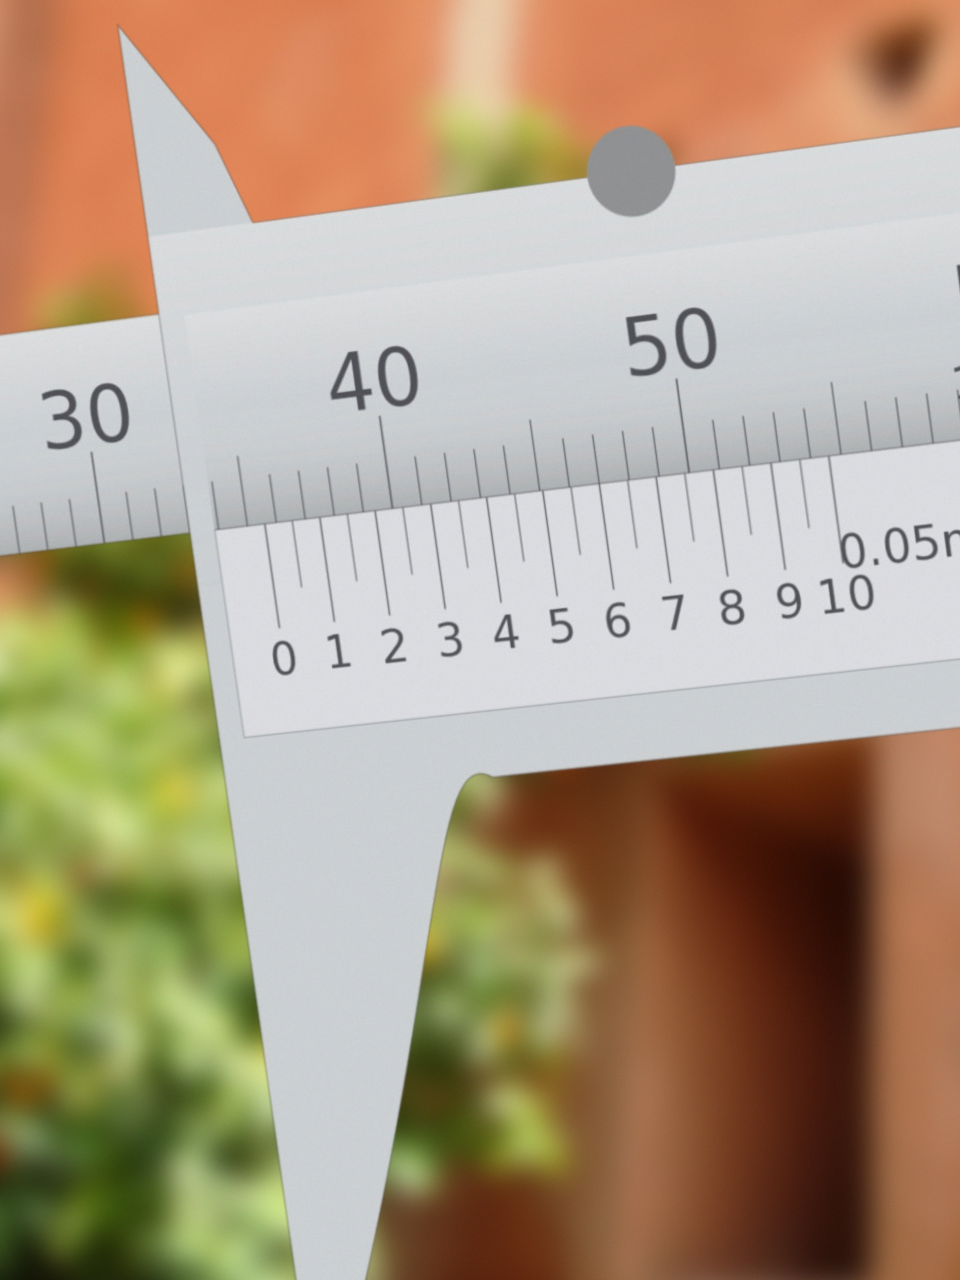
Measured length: 35.60 mm
